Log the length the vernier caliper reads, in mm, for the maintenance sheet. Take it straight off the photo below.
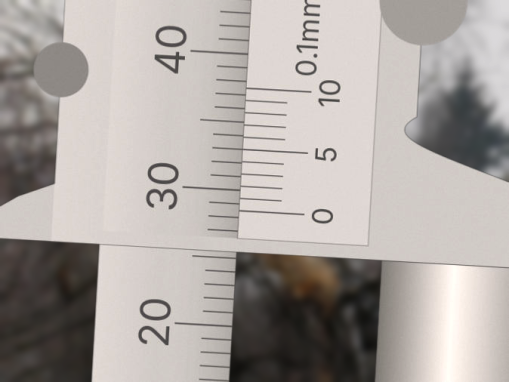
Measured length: 28.5 mm
